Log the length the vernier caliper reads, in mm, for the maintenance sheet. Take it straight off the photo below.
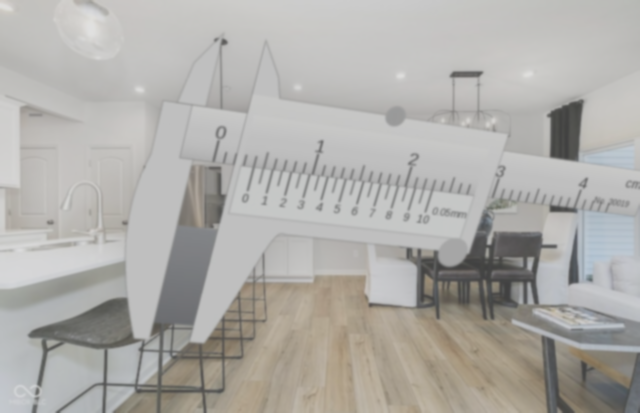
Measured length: 4.0 mm
